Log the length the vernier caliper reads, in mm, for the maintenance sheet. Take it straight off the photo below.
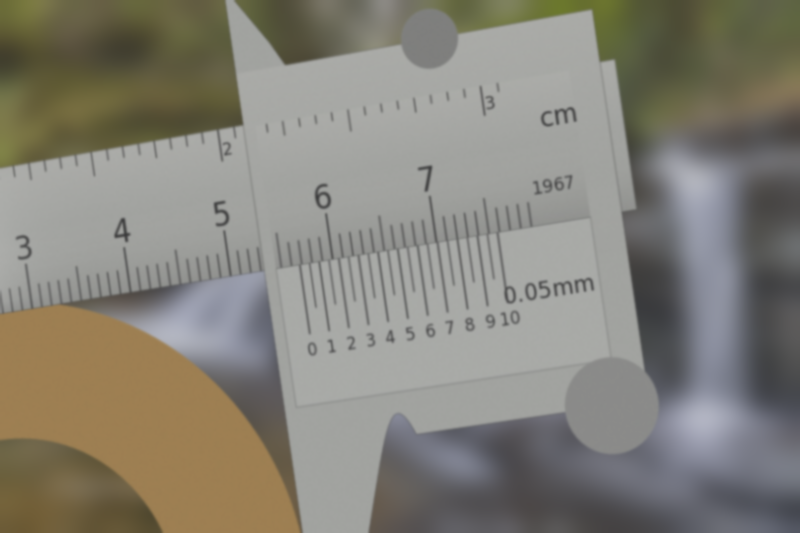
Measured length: 56.8 mm
